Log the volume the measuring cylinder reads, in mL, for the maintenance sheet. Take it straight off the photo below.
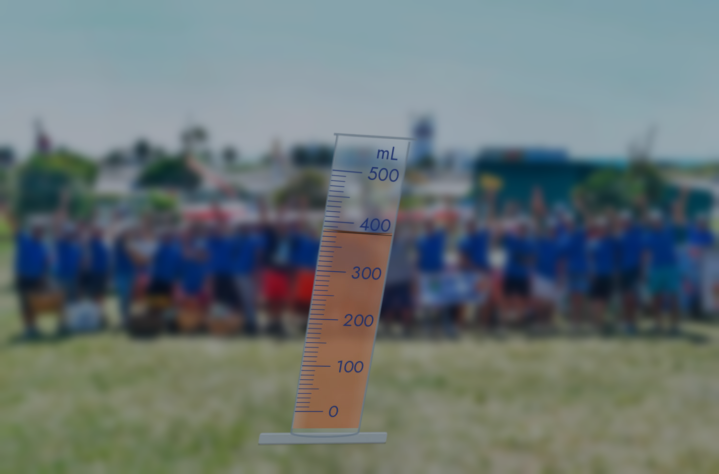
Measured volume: 380 mL
